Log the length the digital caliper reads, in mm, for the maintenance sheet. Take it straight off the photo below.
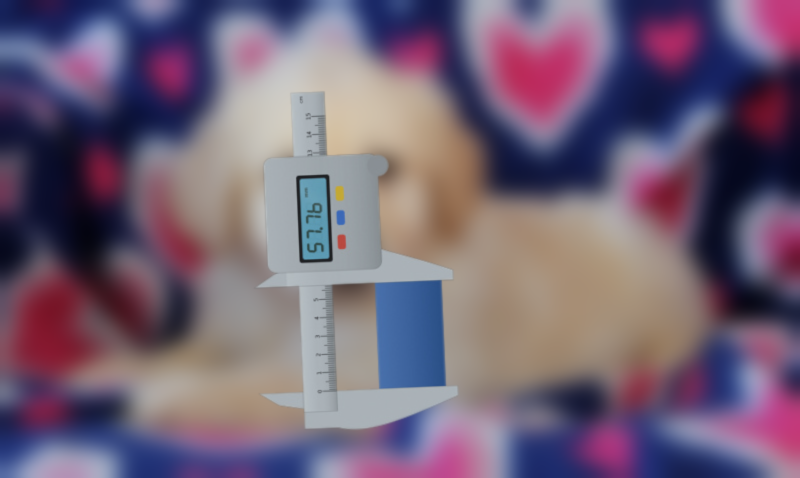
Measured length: 57.76 mm
